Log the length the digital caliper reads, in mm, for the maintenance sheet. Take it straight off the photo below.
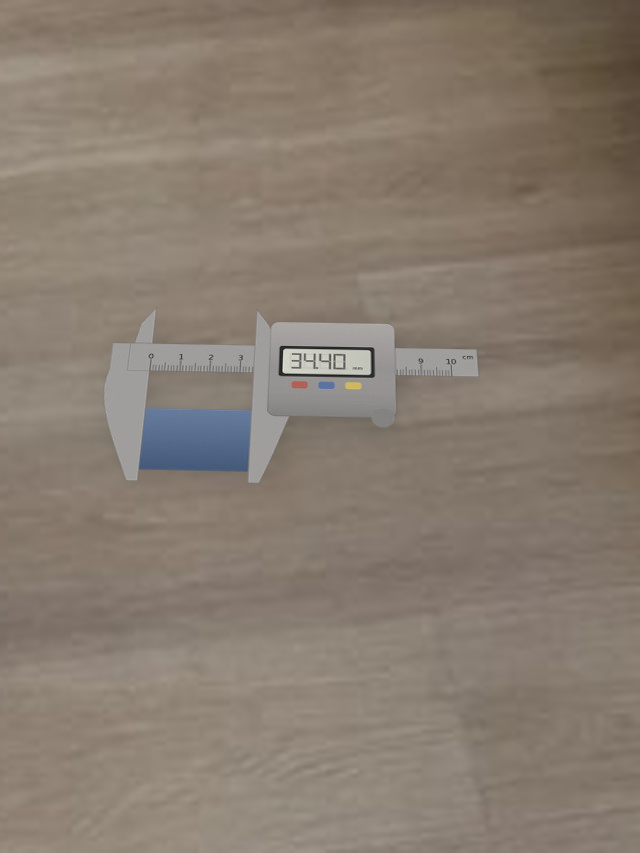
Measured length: 34.40 mm
